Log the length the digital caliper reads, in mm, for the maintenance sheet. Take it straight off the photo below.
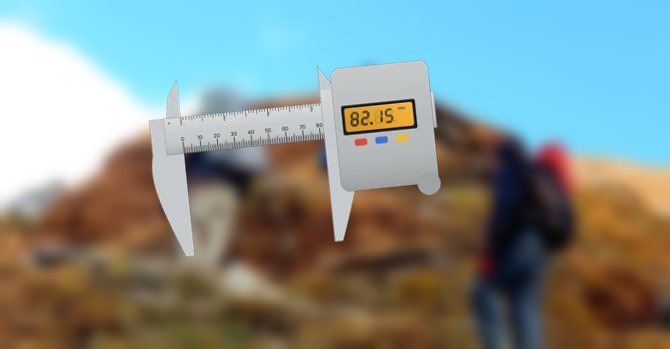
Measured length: 82.15 mm
